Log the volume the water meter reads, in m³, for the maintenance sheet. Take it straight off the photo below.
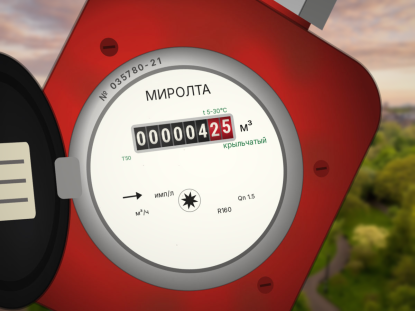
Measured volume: 4.25 m³
